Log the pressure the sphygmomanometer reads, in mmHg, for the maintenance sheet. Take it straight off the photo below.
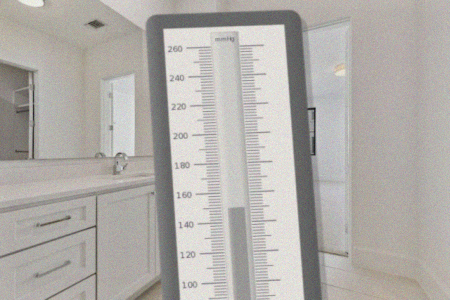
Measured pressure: 150 mmHg
